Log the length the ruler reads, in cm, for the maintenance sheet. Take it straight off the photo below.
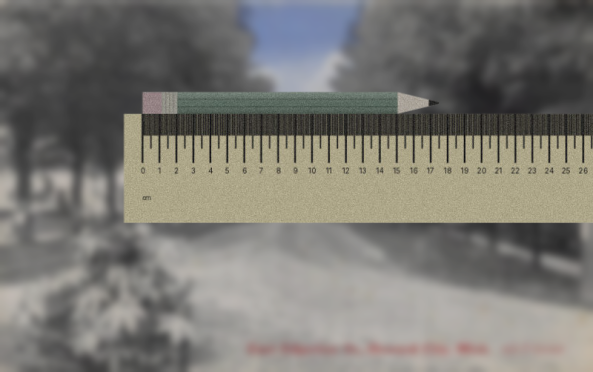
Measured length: 17.5 cm
